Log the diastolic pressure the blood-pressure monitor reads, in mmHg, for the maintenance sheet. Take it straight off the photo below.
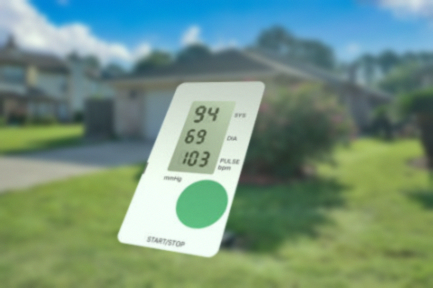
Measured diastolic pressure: 69 mmHg
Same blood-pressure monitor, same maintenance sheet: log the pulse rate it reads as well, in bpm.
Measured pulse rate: 103 bpm
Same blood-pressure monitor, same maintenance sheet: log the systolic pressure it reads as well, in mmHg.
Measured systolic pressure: 94 mmHg
